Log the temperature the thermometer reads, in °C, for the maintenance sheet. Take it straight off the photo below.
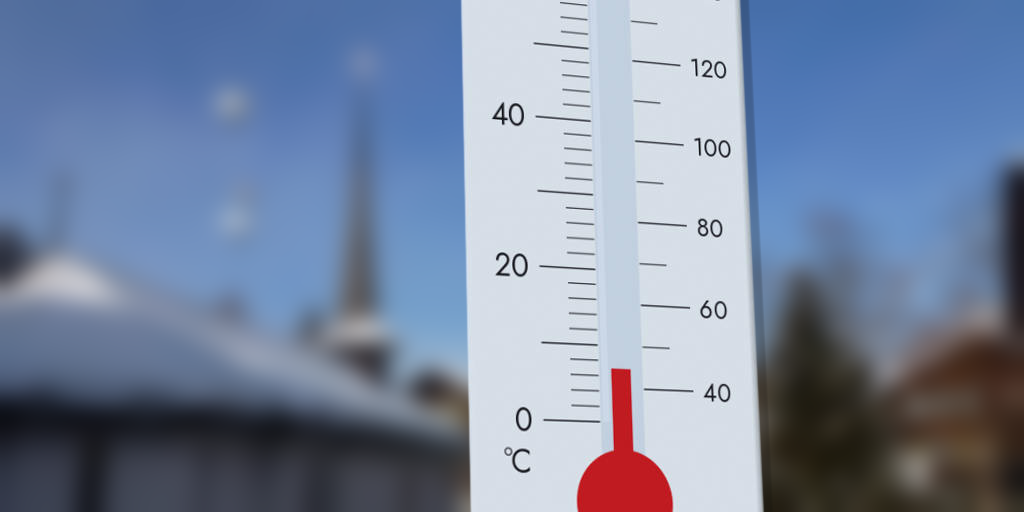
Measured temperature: 7 °C
